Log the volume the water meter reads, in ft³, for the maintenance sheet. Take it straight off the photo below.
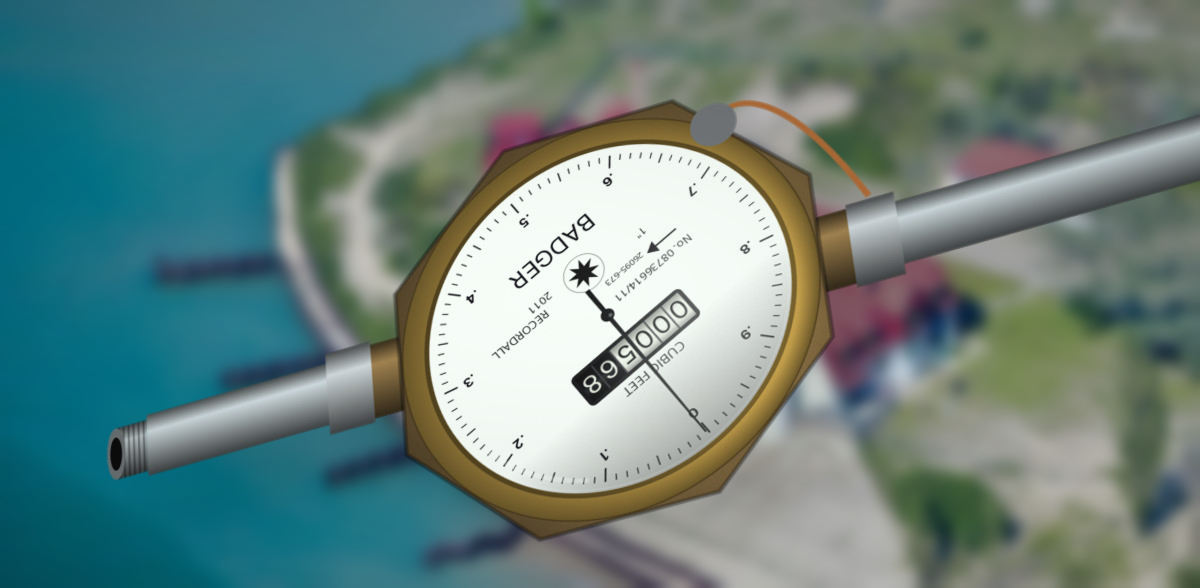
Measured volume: 568.00 ft³
